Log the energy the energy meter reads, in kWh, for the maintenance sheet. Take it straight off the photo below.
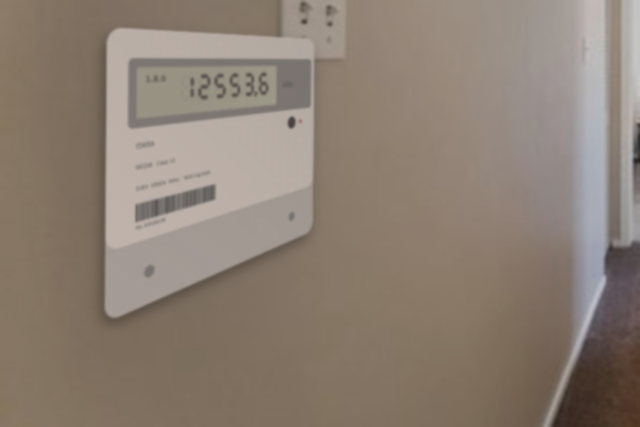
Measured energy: 12553.6 kWh
